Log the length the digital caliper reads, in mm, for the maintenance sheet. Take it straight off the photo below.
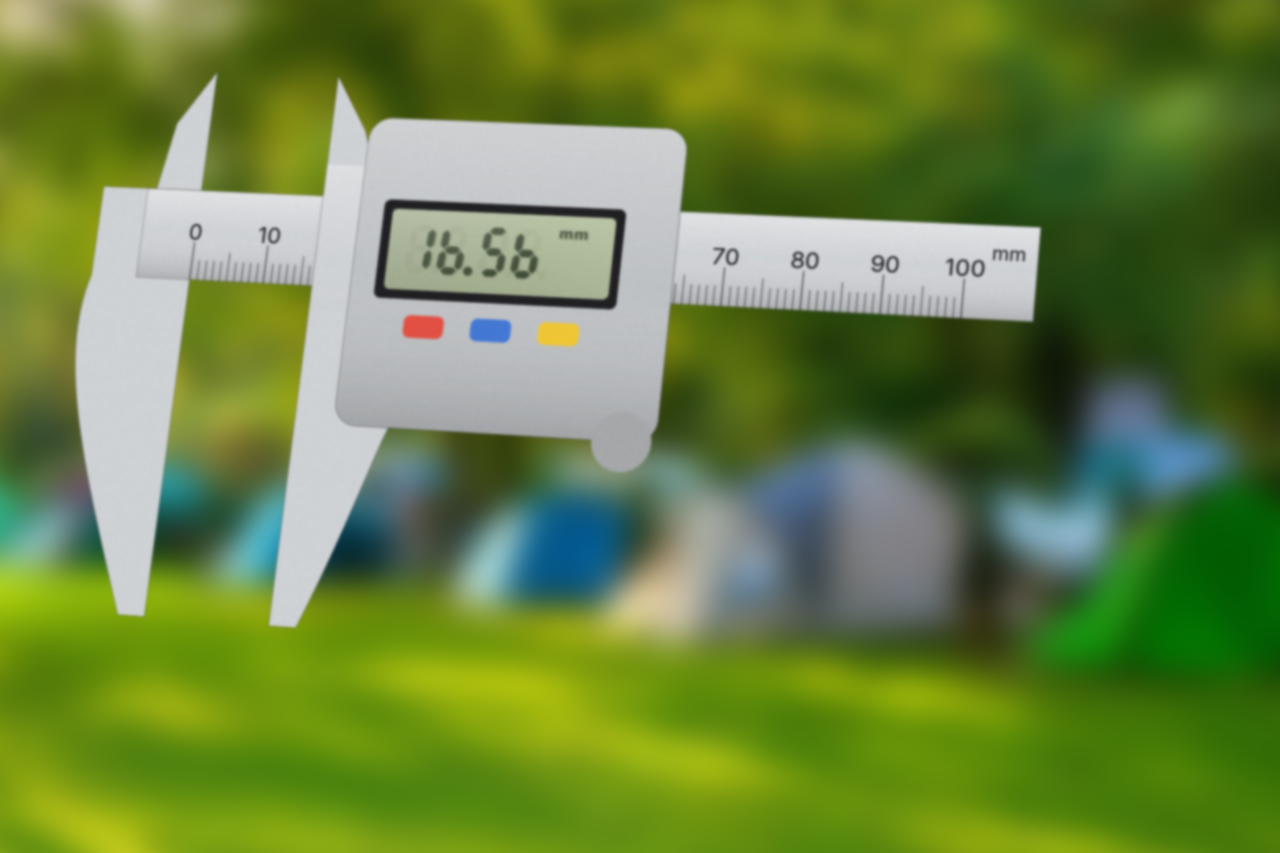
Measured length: 16.56 mm
